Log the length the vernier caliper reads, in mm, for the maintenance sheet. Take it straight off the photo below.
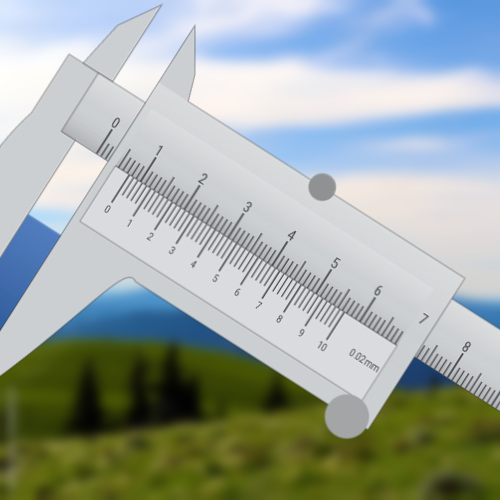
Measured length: 7.5 mm
